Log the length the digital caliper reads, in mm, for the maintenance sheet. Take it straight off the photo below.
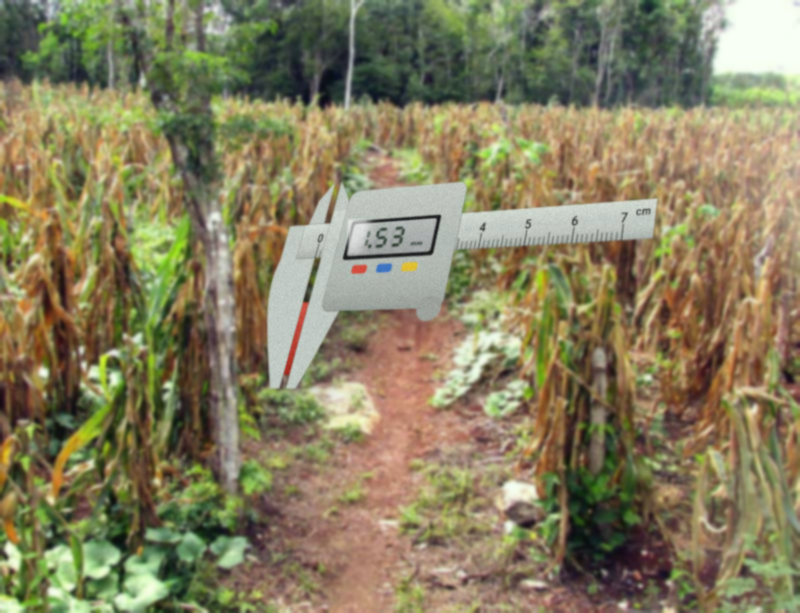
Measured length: 1.53 mm
